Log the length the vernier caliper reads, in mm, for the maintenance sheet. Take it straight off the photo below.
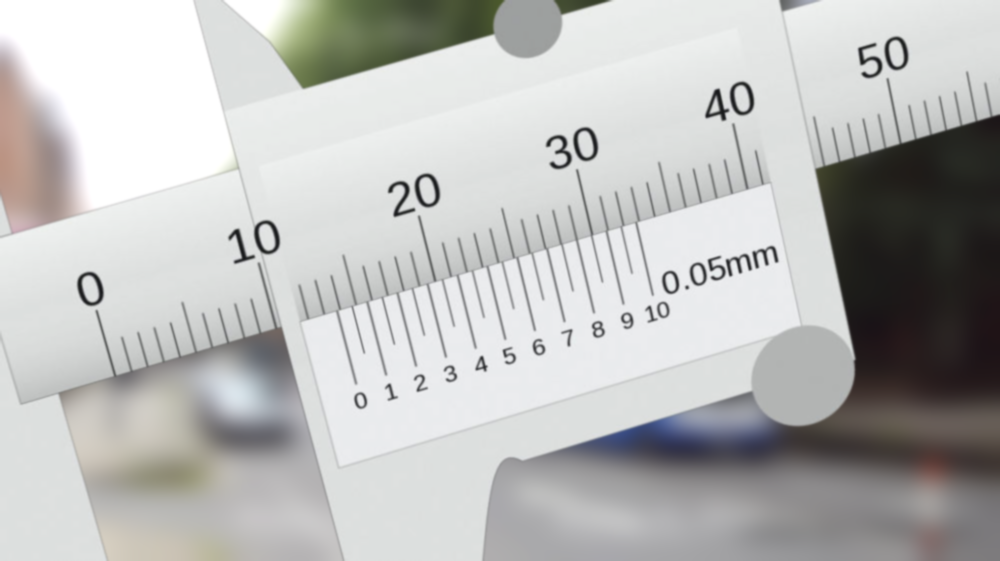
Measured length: 13.8 mm
